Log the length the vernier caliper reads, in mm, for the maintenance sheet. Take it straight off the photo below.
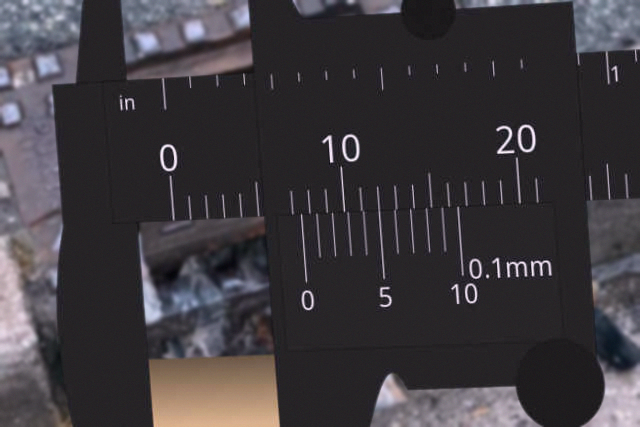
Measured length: 7.5 mm
